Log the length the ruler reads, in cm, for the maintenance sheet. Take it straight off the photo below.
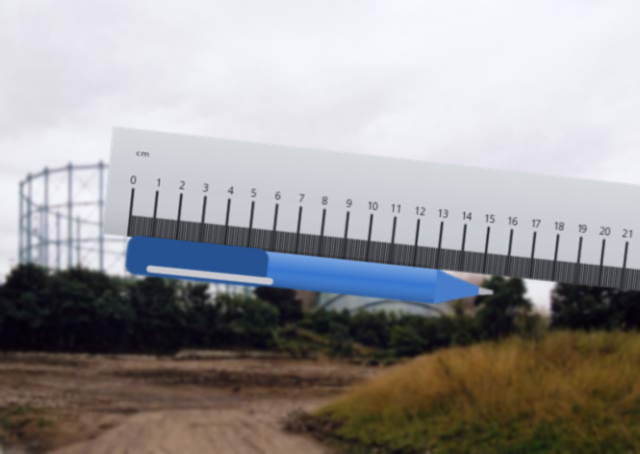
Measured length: 15.5 cm
